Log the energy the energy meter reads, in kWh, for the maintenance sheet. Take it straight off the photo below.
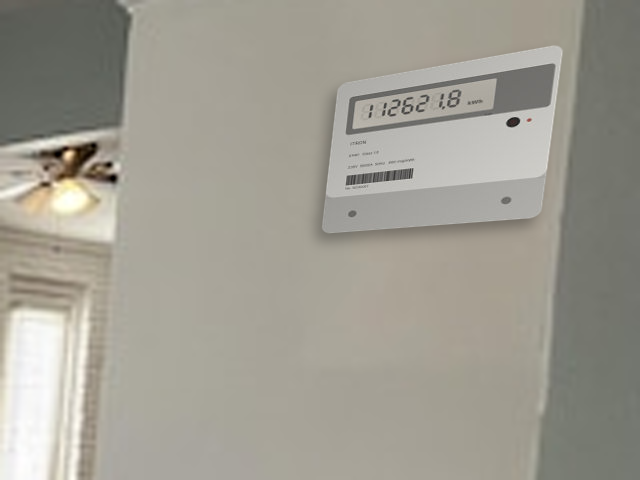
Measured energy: 112621.8 kWh
